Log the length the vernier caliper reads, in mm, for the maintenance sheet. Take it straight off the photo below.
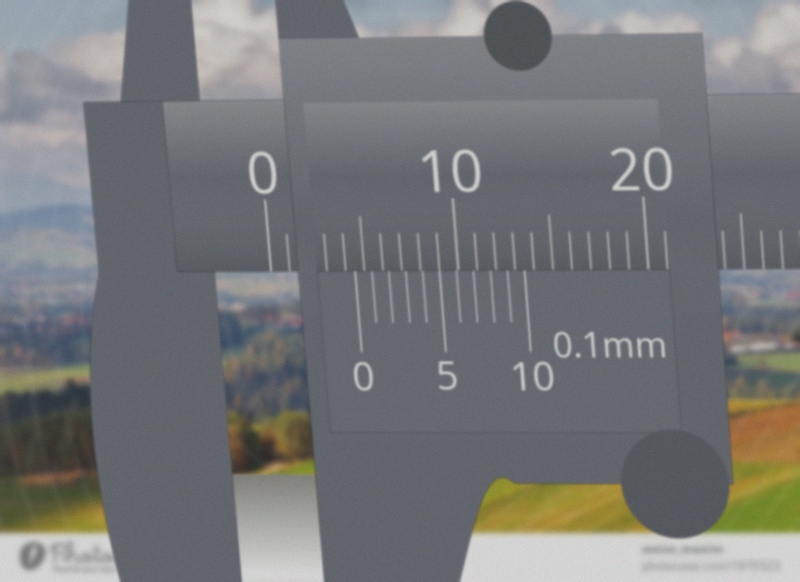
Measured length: 4.5 mm
